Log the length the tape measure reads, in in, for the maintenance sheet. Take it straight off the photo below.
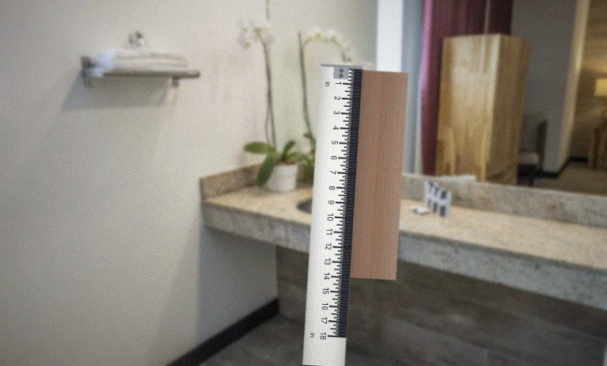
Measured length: 14 in
